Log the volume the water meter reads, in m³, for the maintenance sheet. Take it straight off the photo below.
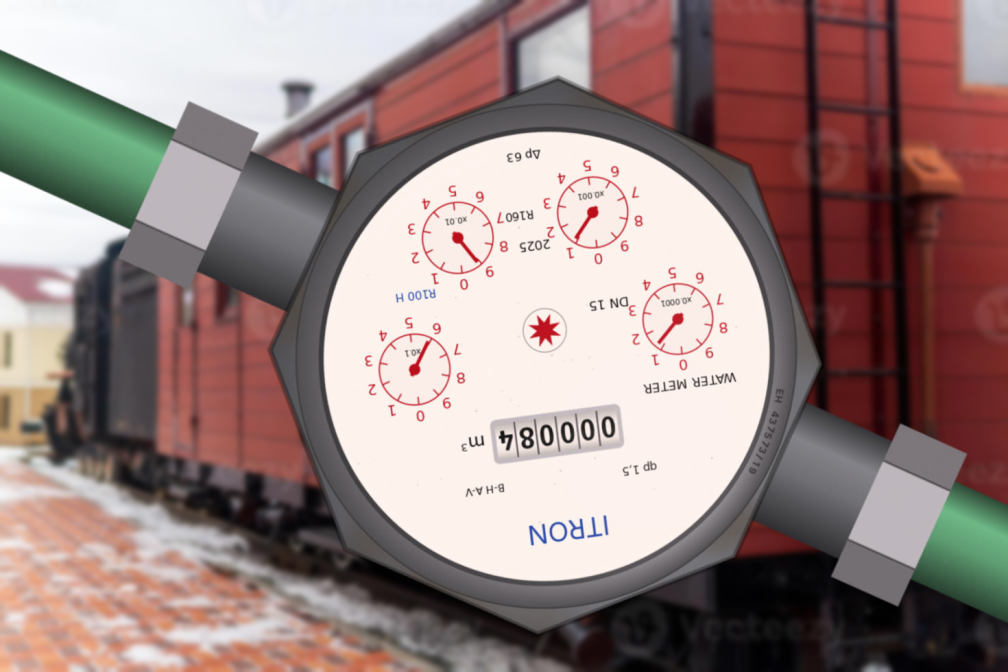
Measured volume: 84.5911 m³
